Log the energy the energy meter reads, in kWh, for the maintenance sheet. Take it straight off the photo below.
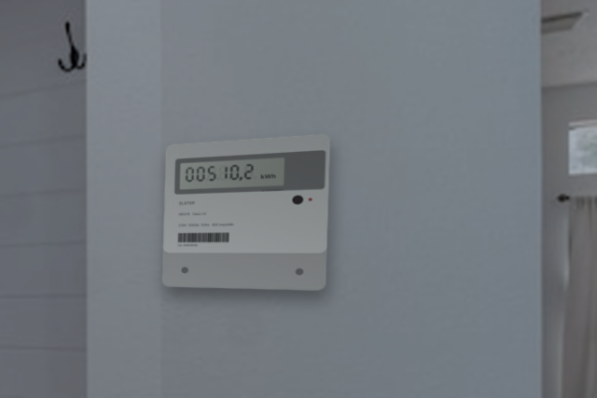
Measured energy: 510.2 kWh
